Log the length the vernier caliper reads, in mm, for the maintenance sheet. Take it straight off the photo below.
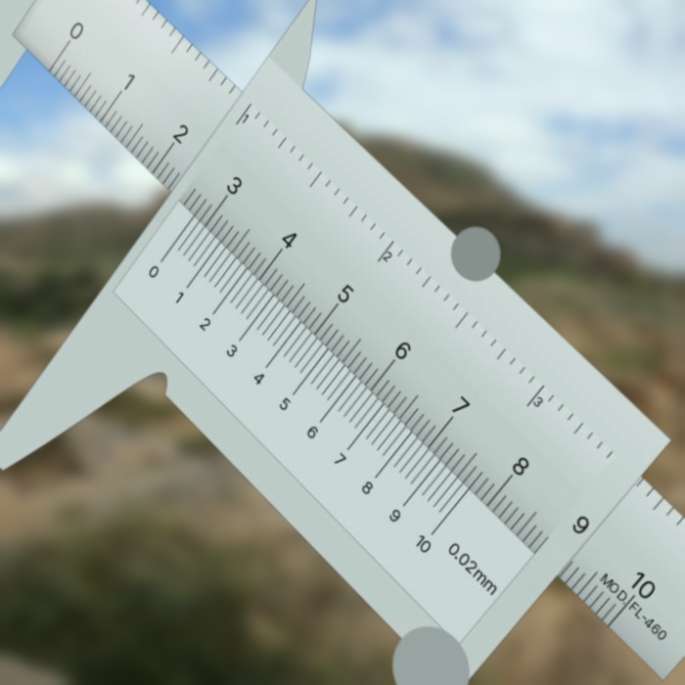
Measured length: 28.0 mm
